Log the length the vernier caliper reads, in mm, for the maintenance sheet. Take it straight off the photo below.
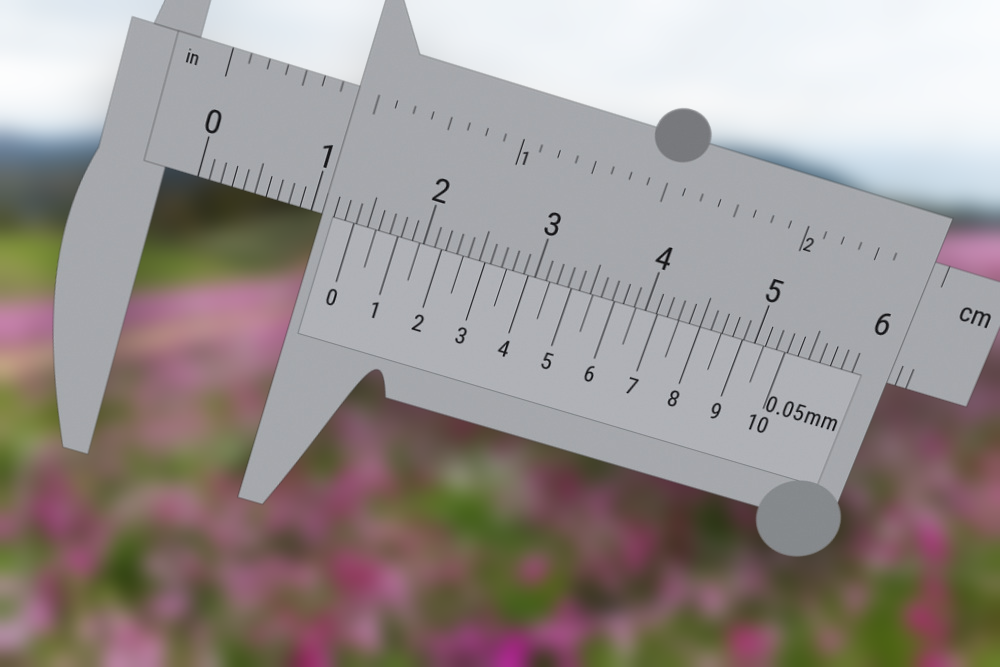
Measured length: 13.8 mm
